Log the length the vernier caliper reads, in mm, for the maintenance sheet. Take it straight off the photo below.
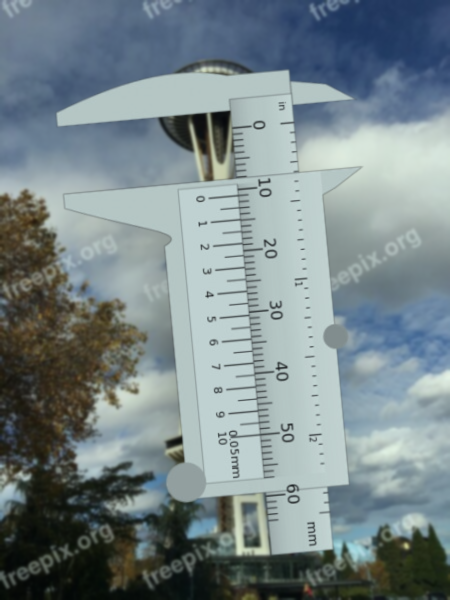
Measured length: 11.0 mm
